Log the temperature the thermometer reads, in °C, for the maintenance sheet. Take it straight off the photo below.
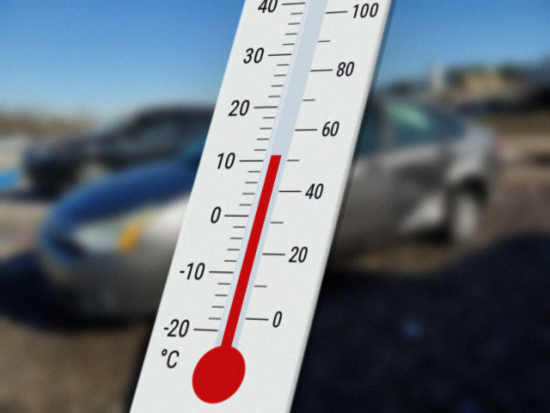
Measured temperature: 11 °C
